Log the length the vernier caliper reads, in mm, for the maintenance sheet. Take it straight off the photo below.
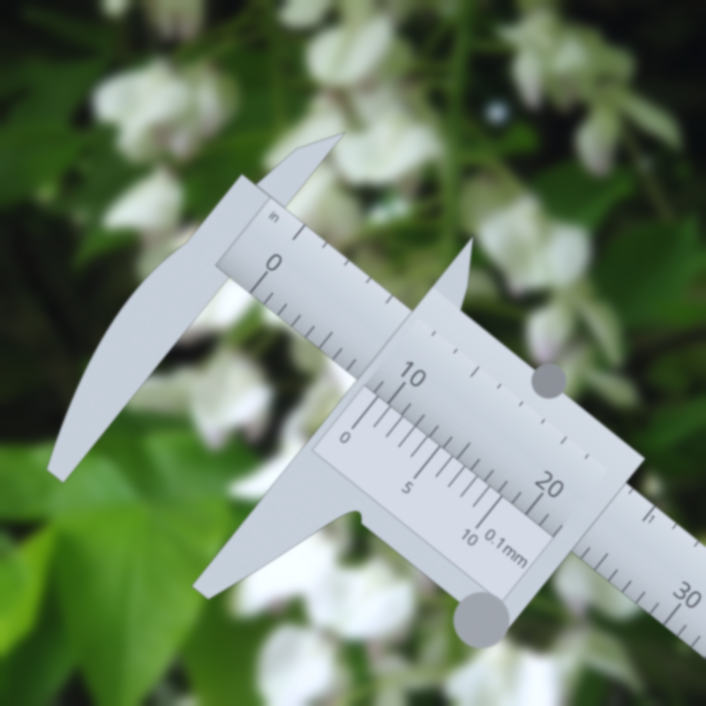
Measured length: 9.3 mm
